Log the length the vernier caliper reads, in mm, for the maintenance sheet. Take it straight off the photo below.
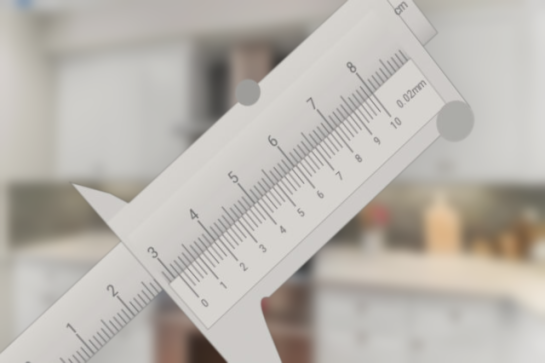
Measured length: 31.0 mm
